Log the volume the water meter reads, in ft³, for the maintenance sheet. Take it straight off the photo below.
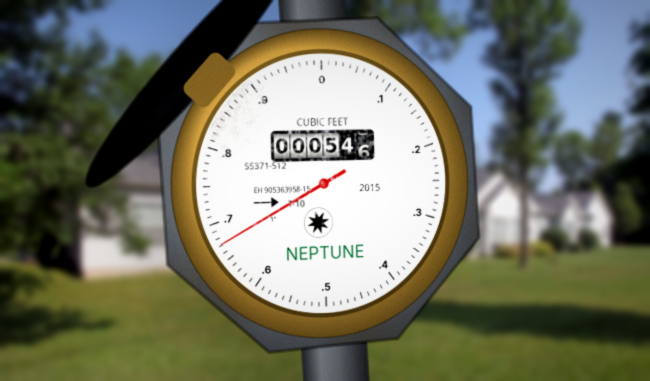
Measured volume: 545.67 ft³
